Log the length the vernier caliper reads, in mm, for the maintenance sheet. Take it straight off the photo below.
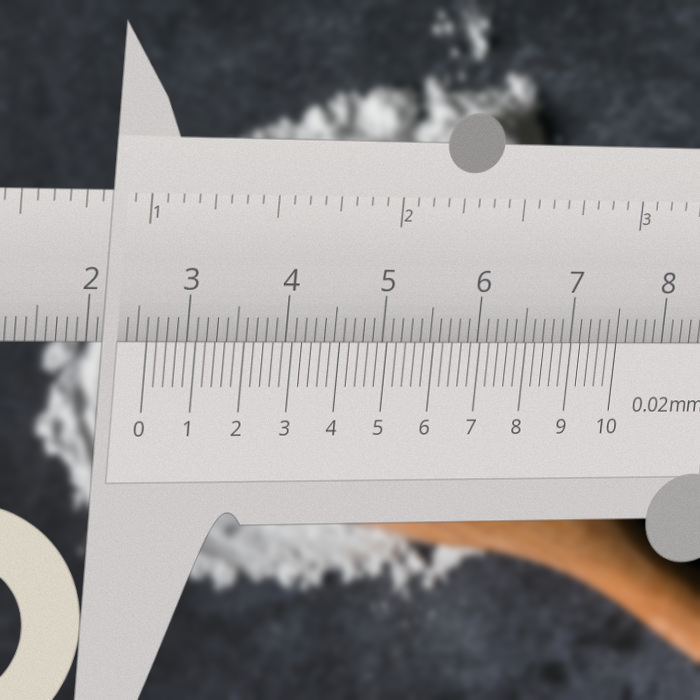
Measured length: 26.0 mm
